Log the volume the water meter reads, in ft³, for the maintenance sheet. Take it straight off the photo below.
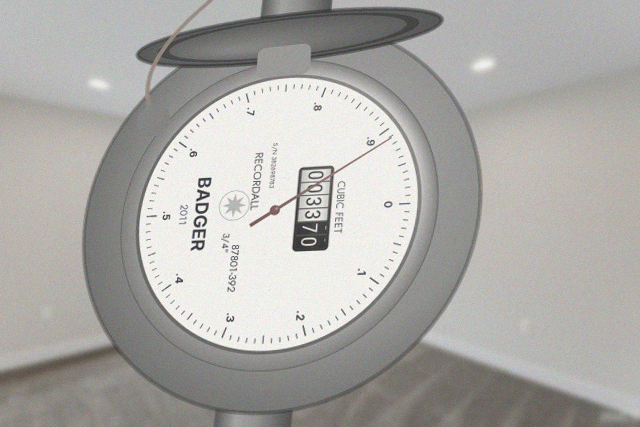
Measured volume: 3369.91 ft³
